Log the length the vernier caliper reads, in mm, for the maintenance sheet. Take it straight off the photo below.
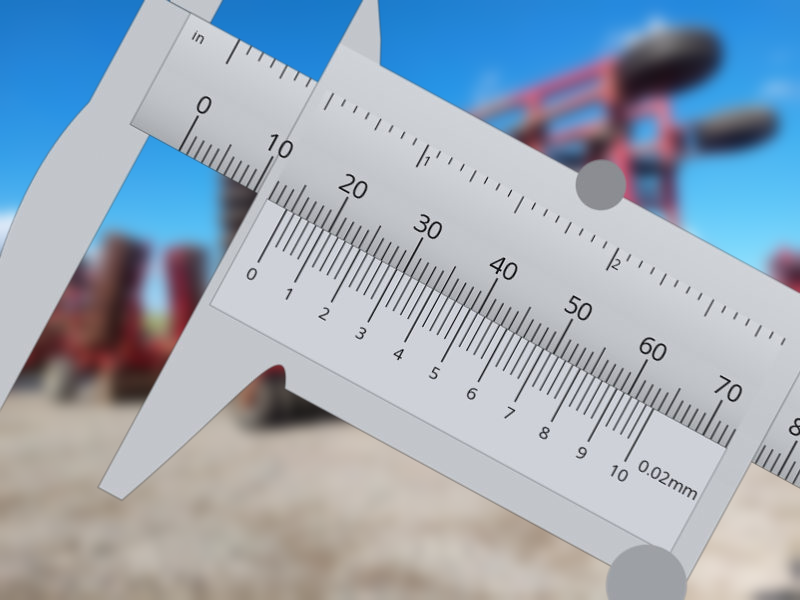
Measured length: 14.4 mm
